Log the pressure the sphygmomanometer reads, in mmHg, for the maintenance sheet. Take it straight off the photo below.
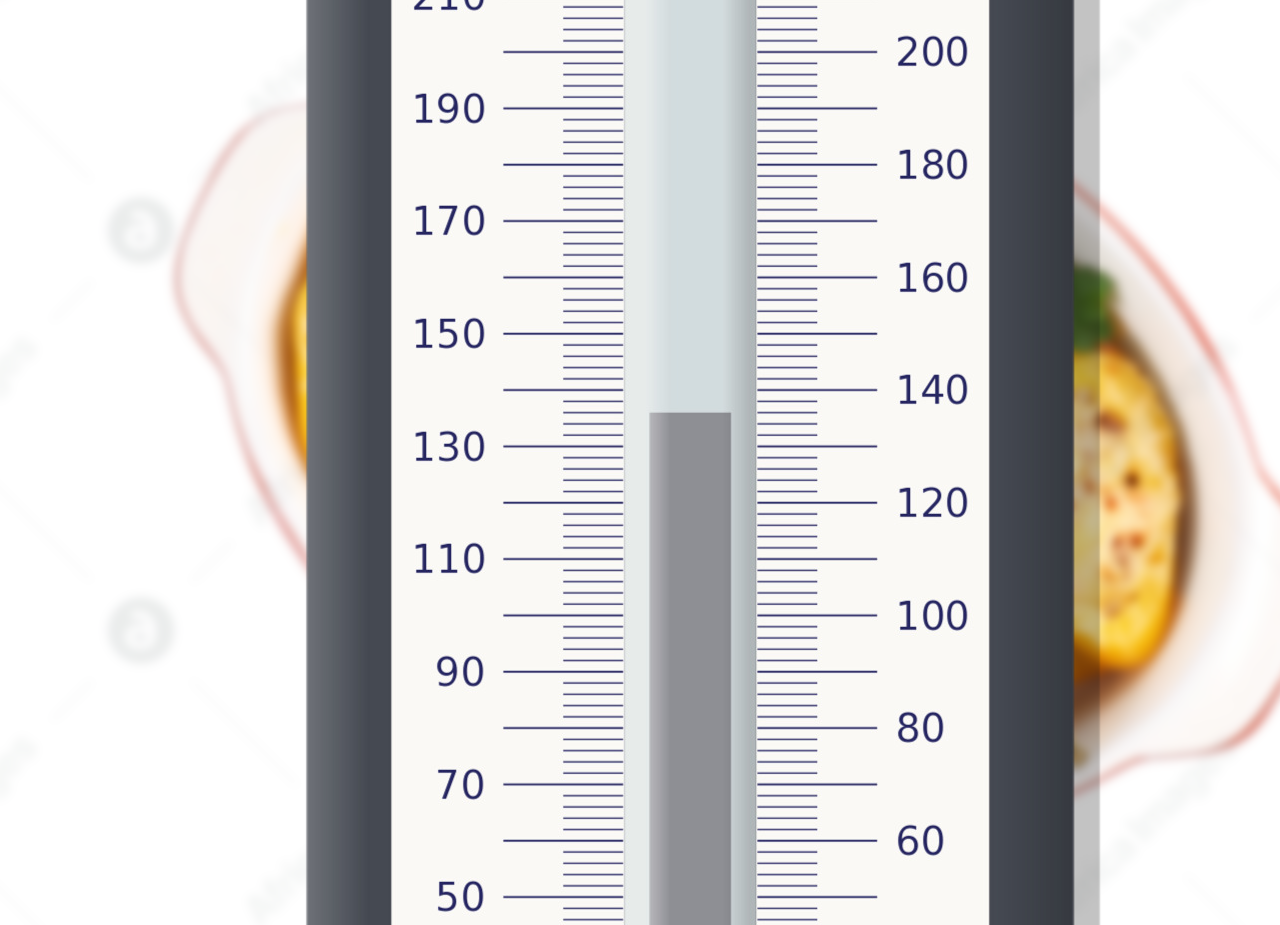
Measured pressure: 136 mmHg
